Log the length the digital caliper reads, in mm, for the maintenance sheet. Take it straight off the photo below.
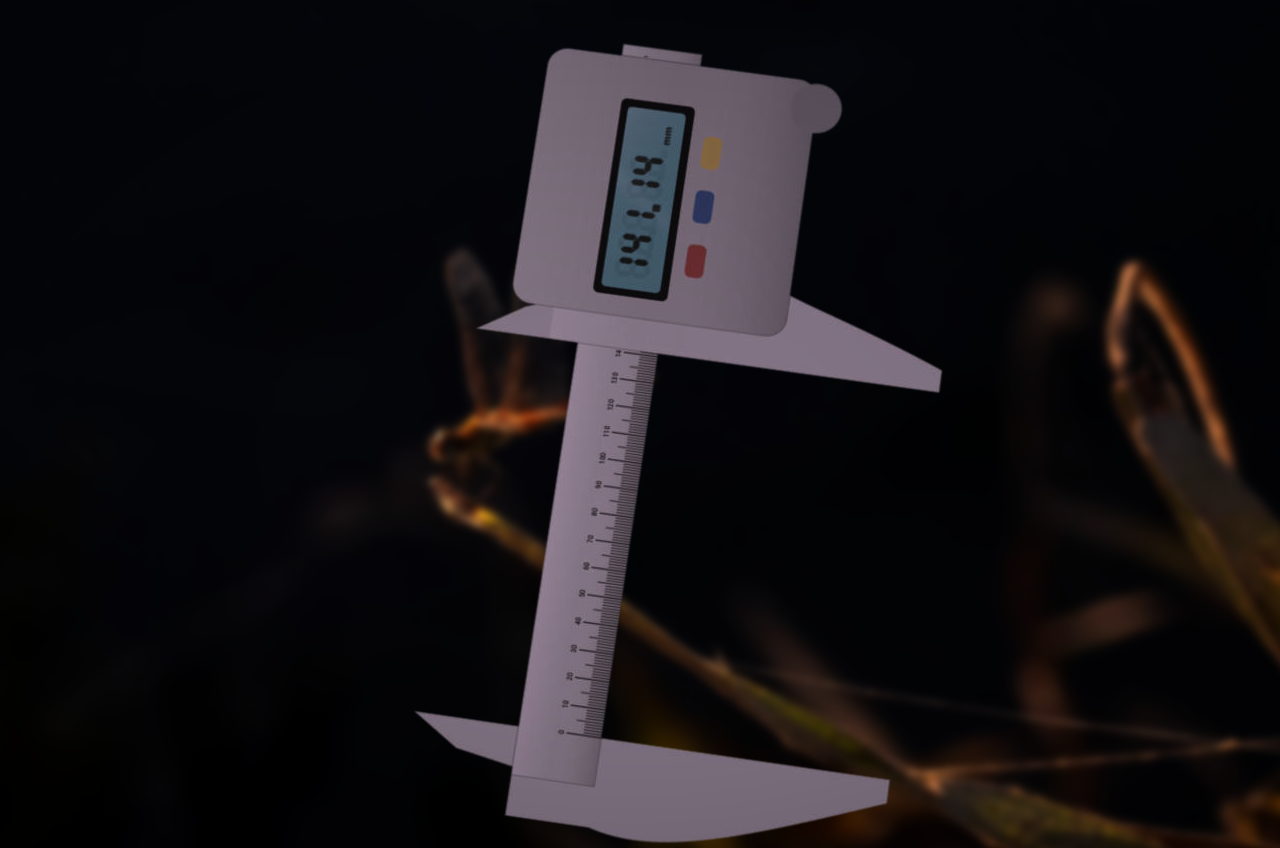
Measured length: 141.14 mm
